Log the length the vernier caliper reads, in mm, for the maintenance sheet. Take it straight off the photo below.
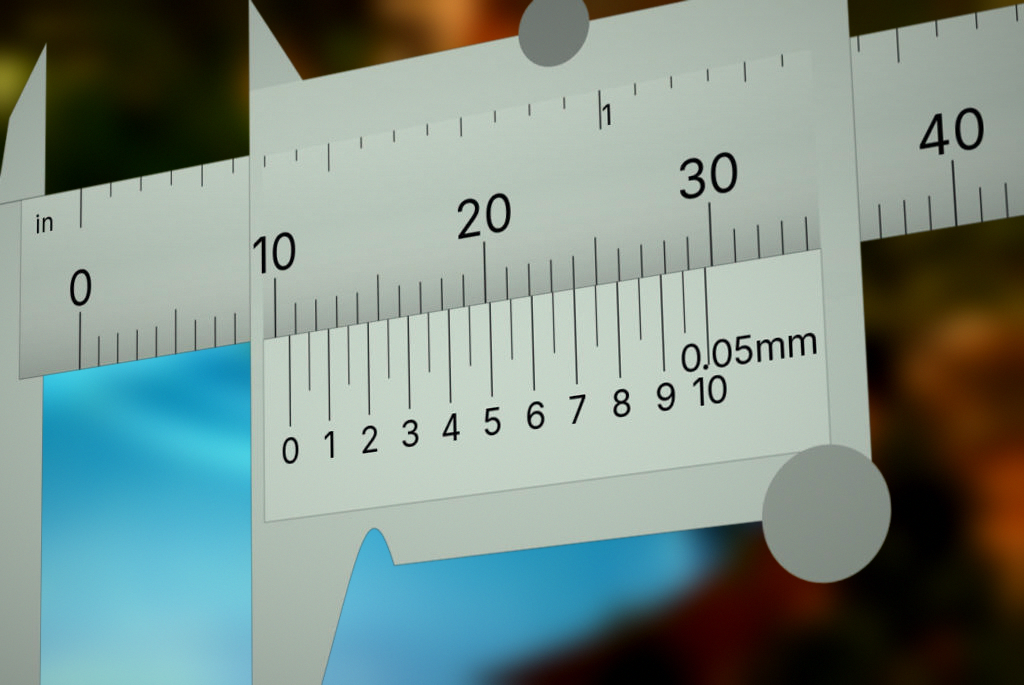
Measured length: 10.7 mm
